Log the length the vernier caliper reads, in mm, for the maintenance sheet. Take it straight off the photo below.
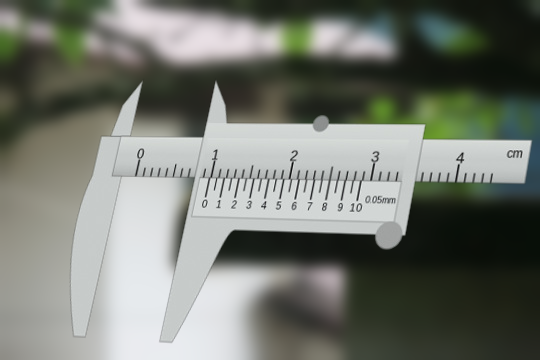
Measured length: 9.8 mm
